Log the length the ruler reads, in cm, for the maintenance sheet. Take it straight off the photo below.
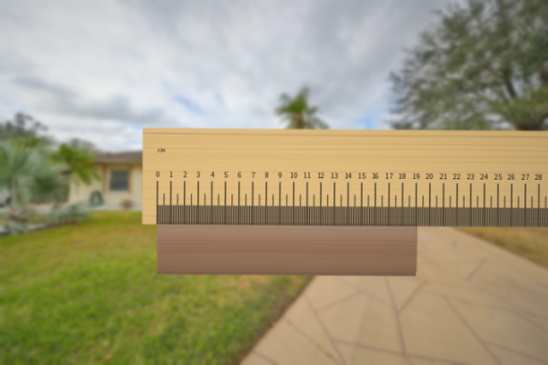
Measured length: 19 cm
